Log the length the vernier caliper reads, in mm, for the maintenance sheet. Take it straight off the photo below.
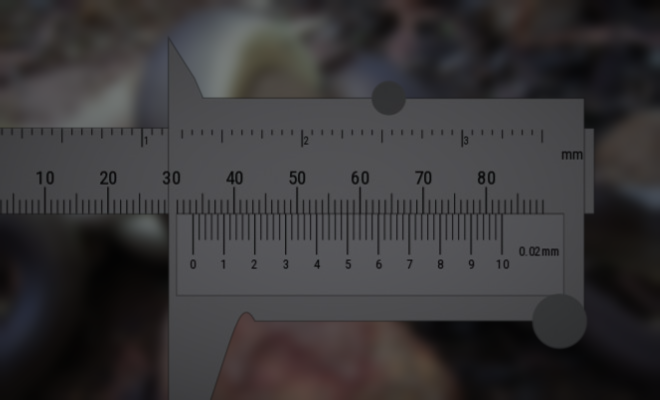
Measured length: 33.5 mm
